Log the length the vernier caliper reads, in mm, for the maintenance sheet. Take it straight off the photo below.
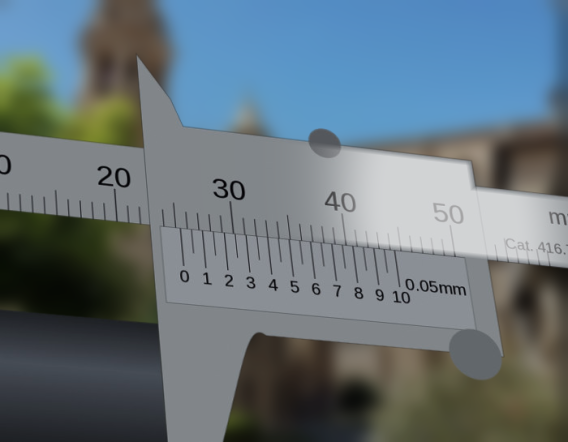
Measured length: 25.4 mm
